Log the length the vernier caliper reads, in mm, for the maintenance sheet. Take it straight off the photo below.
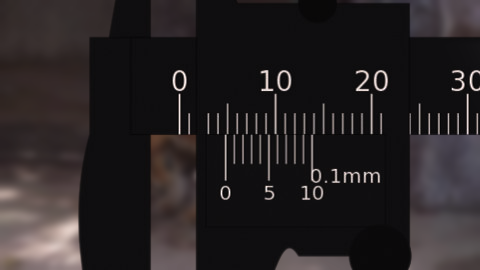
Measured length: 4.8 mm
